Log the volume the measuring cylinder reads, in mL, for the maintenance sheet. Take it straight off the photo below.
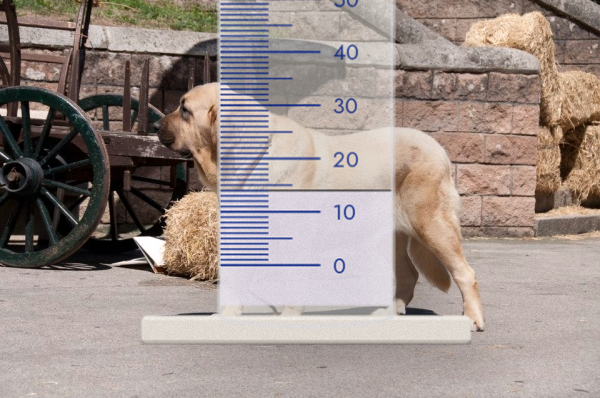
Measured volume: 14 mL
